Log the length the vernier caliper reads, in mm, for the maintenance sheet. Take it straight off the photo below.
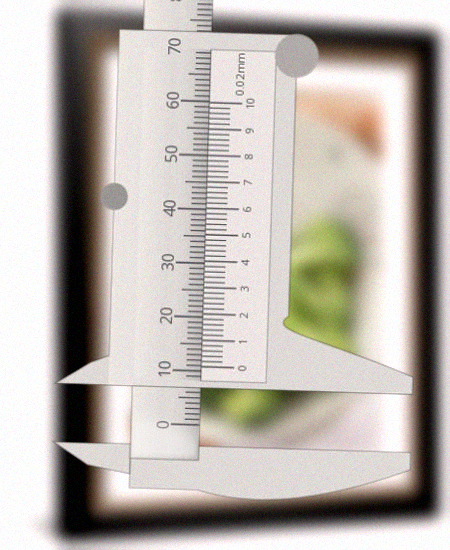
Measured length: 10.8 mm
